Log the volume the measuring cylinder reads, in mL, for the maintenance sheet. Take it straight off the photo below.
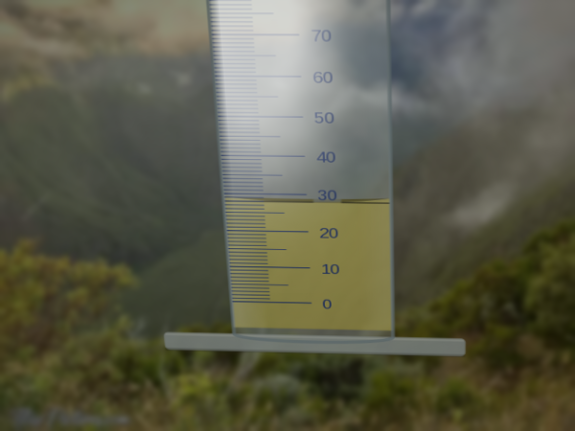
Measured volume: 28 mL
